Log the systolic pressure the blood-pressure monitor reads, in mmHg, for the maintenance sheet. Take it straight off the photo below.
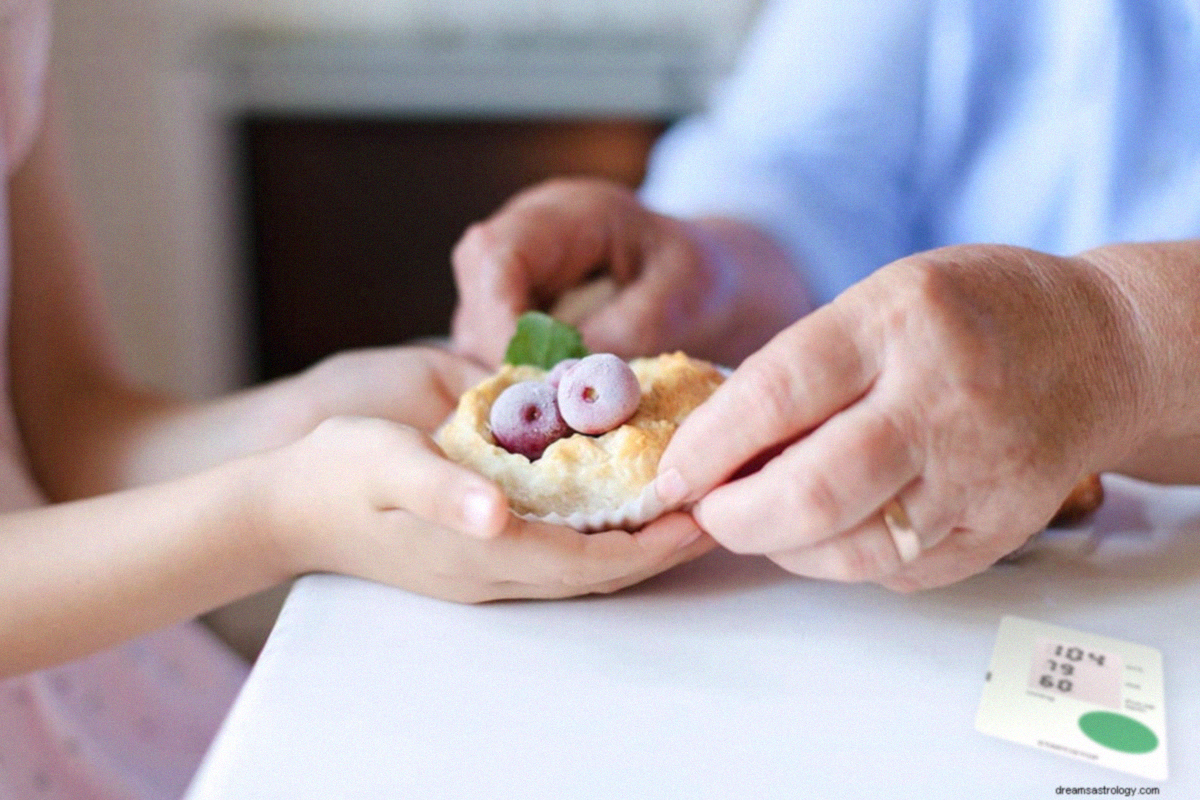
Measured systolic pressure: 104 mmHg
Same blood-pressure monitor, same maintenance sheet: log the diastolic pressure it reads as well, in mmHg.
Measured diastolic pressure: 79 mmHg
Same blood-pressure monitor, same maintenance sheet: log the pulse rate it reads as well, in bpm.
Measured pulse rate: 60 bpm
